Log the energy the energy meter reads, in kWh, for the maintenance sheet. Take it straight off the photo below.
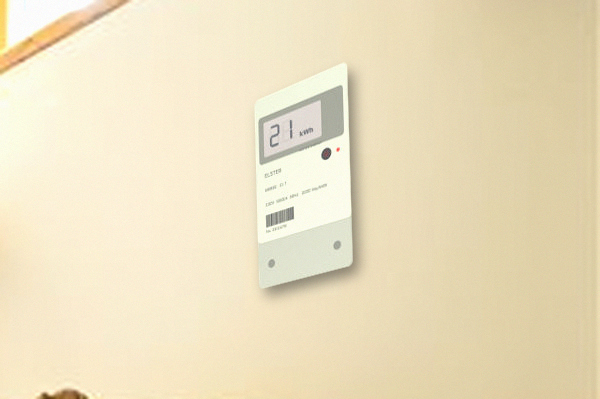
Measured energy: 21 kWh
